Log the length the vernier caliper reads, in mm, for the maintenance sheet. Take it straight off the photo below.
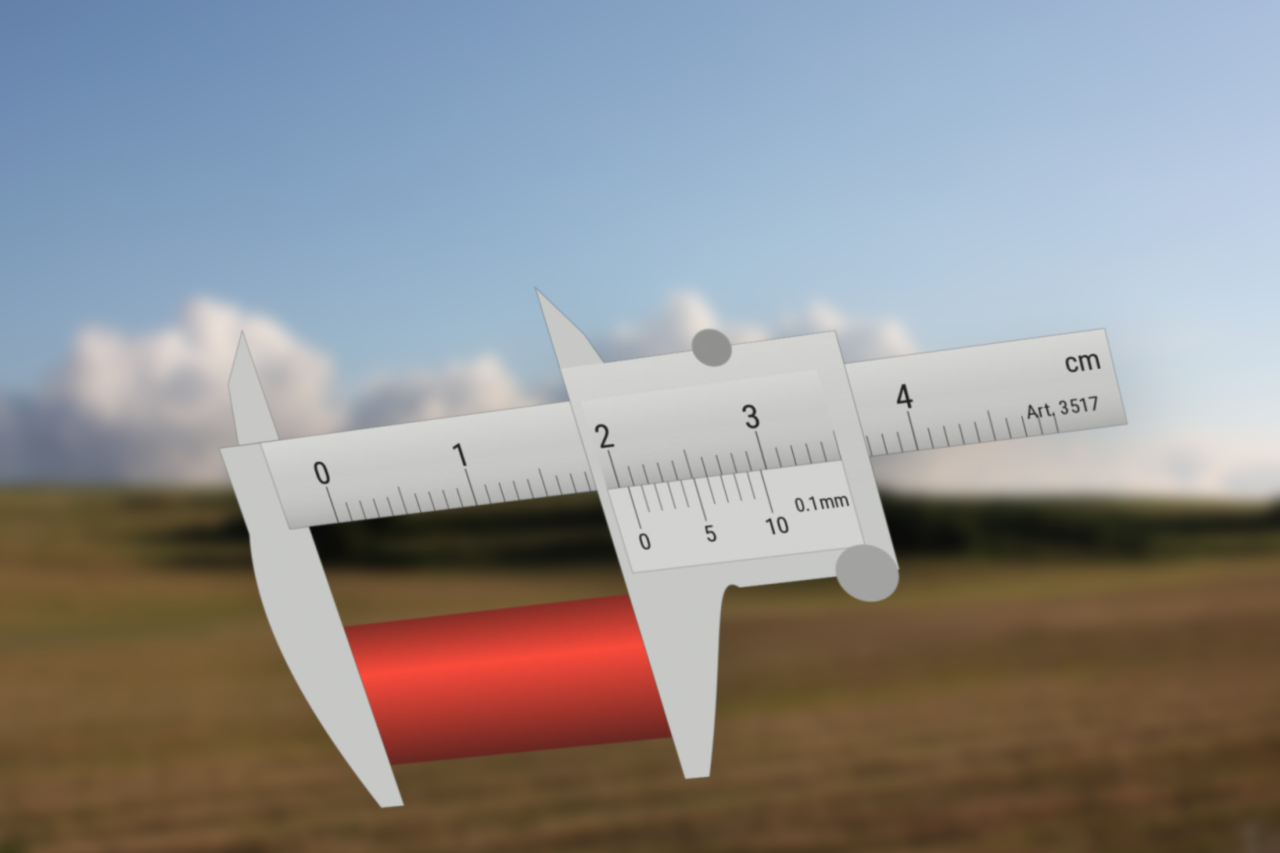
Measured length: 20.6 mm
